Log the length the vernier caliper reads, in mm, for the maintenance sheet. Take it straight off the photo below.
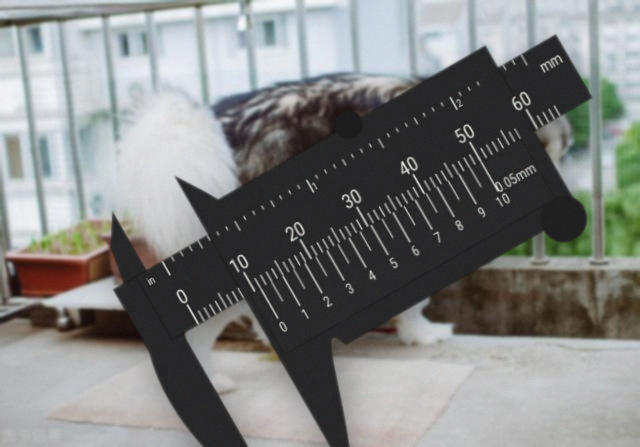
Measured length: 11.0 mm
